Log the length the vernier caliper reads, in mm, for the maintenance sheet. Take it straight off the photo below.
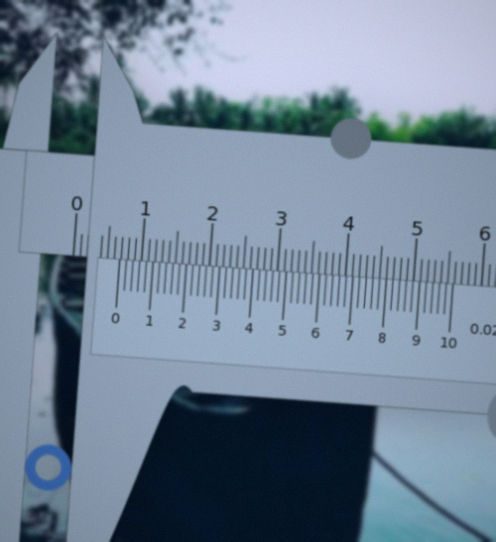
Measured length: 6.8 mm
